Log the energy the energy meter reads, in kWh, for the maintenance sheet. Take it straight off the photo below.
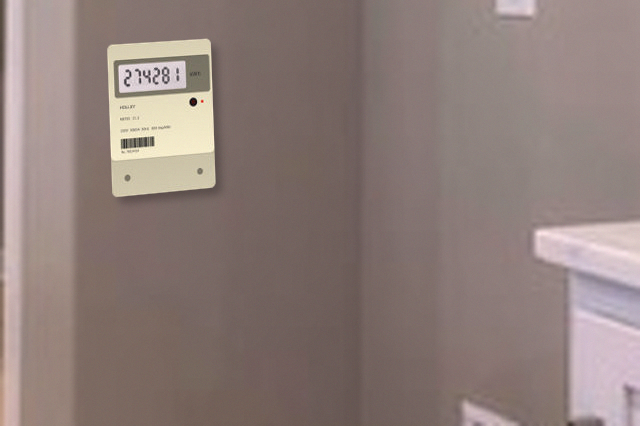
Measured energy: 274281 kWh
